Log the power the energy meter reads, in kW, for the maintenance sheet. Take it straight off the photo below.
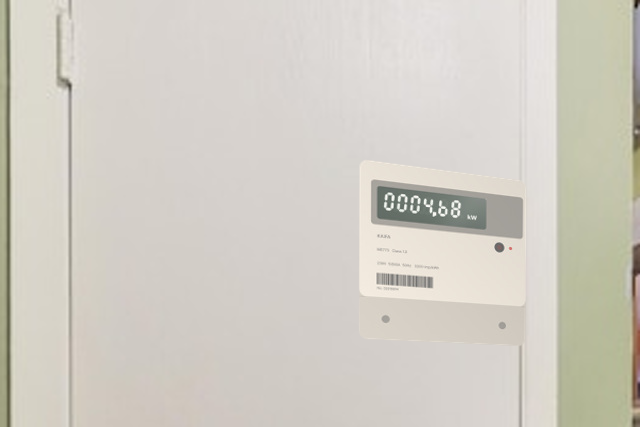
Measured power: 4.68 kW
